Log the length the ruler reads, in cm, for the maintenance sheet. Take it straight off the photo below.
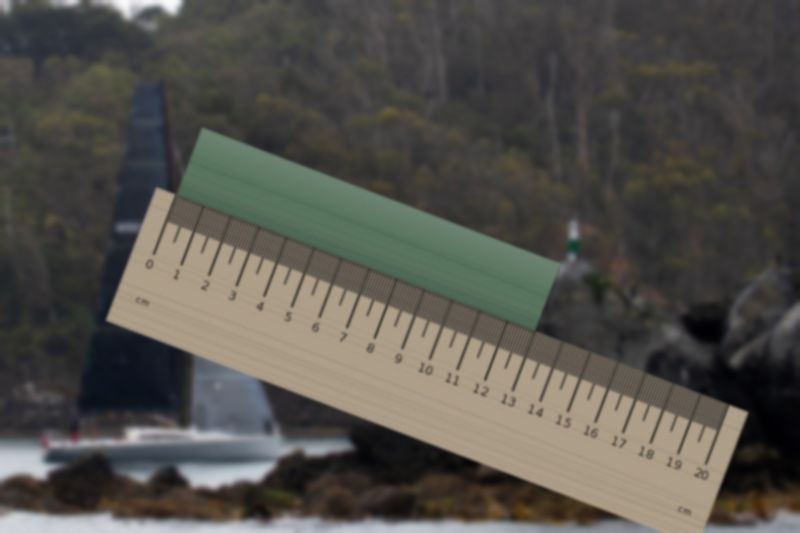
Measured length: 13 cm
